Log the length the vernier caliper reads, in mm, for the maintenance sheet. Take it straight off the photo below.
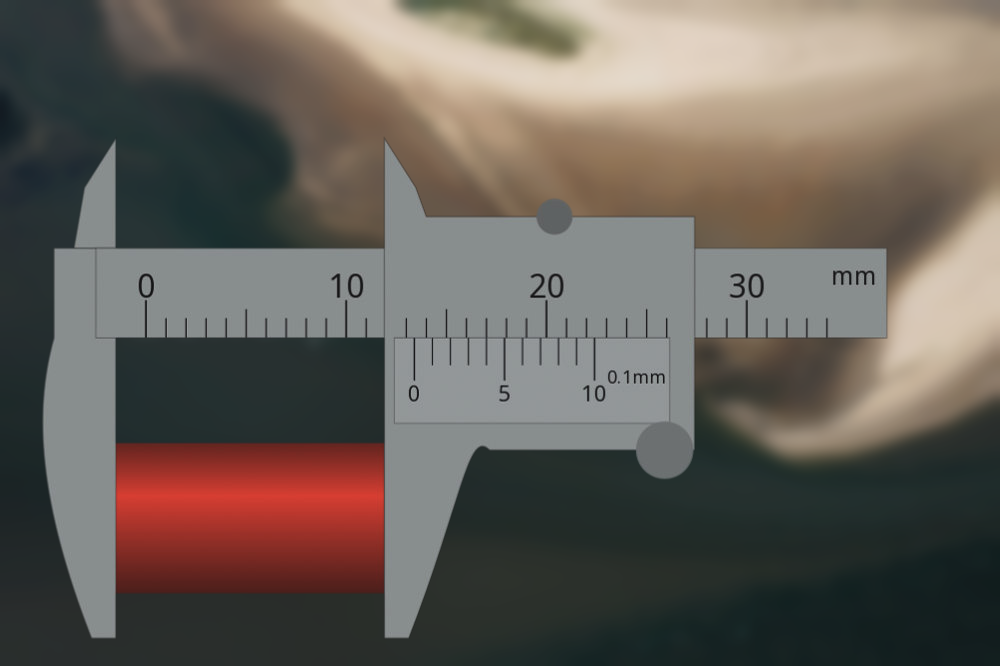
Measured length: 13.4 mm
